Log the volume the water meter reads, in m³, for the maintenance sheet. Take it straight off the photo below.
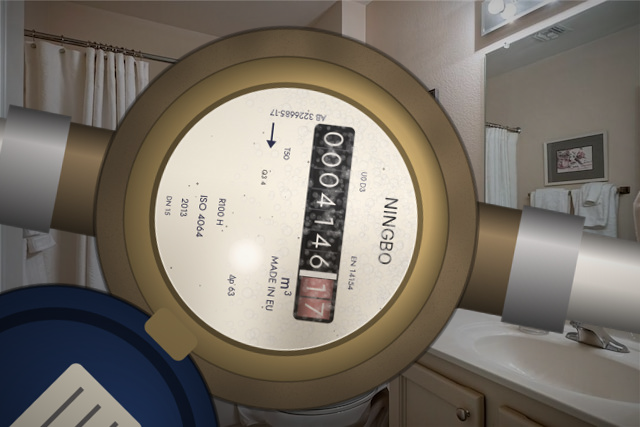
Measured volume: 4146.17 m³
